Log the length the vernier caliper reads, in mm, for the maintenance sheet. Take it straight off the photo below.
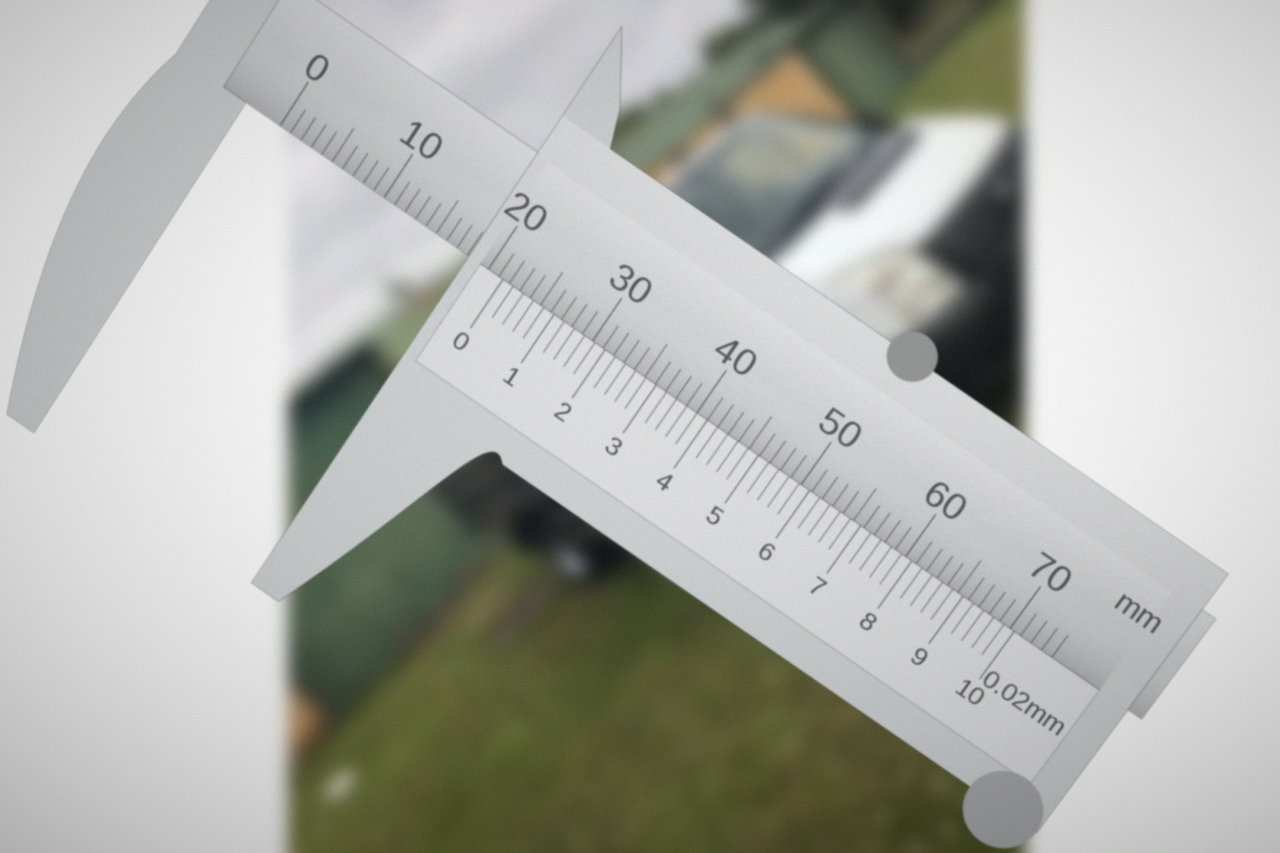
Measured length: 21.4 mm
